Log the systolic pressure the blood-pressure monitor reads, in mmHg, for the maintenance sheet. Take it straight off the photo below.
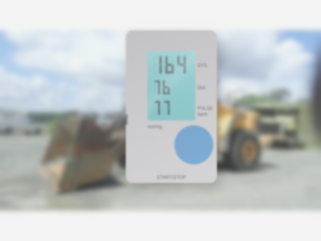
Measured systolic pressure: 164 mmHg
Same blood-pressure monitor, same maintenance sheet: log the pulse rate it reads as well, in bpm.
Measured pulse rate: 77 bpm
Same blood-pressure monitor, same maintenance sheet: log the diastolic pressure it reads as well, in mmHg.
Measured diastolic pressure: 76 mmHg
